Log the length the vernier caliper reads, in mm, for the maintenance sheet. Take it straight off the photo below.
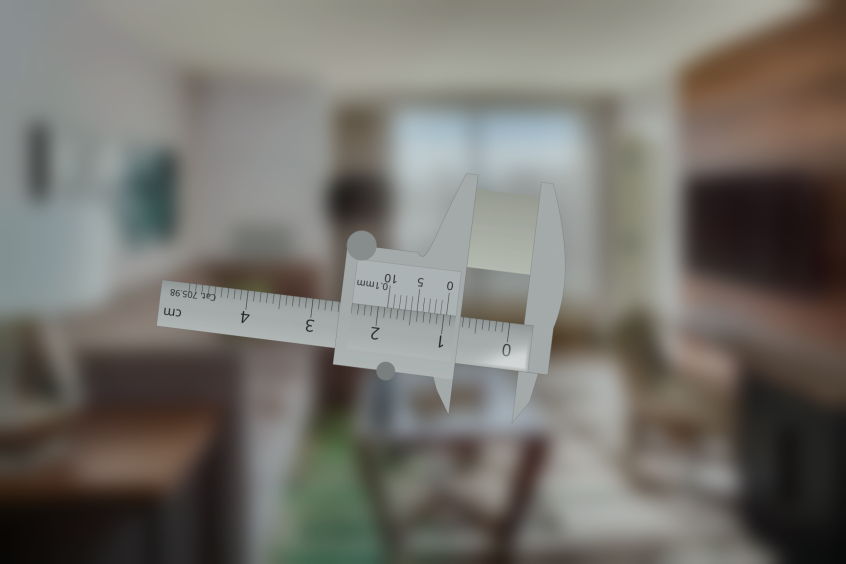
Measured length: 9.6 mm
